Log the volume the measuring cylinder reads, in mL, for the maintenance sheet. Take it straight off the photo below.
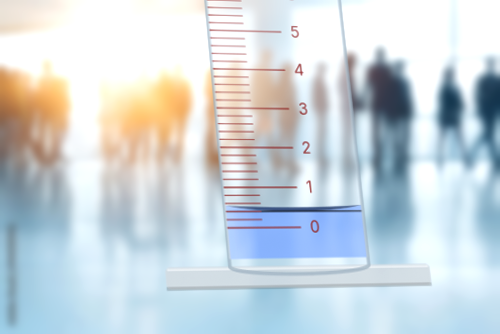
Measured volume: 0.4 mL
